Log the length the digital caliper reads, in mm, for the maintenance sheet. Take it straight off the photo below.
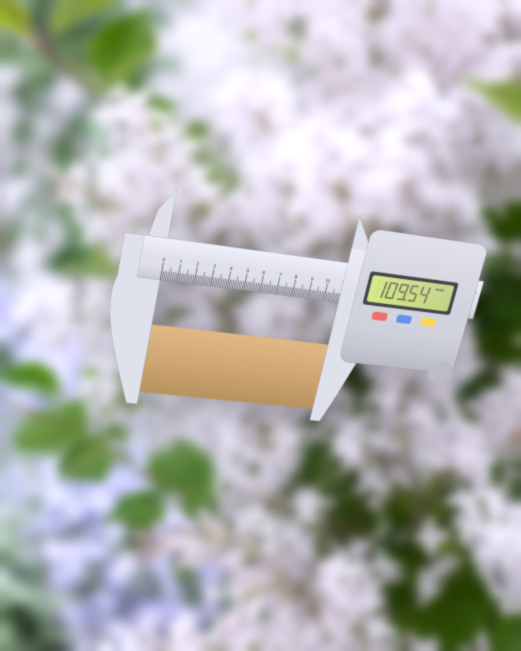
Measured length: 109.54 mm
